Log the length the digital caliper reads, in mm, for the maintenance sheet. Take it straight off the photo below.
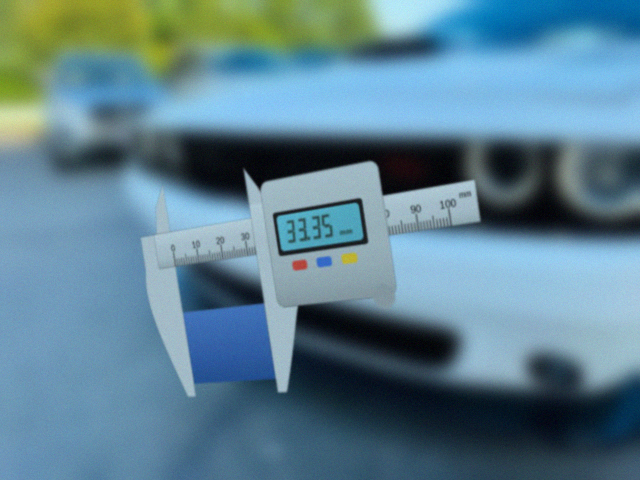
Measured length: 33.35 mm
